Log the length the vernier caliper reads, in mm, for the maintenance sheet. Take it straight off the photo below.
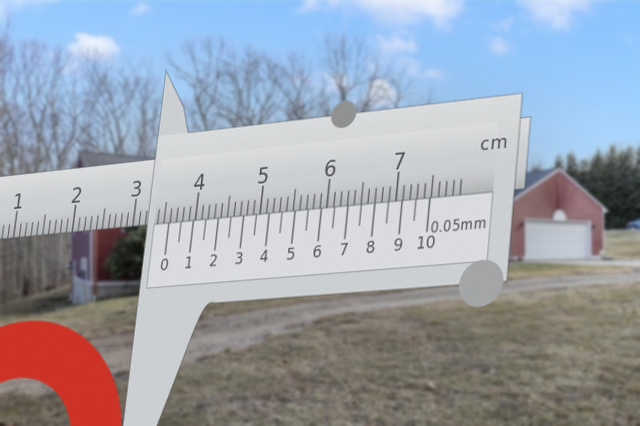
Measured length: 35.8 mm
